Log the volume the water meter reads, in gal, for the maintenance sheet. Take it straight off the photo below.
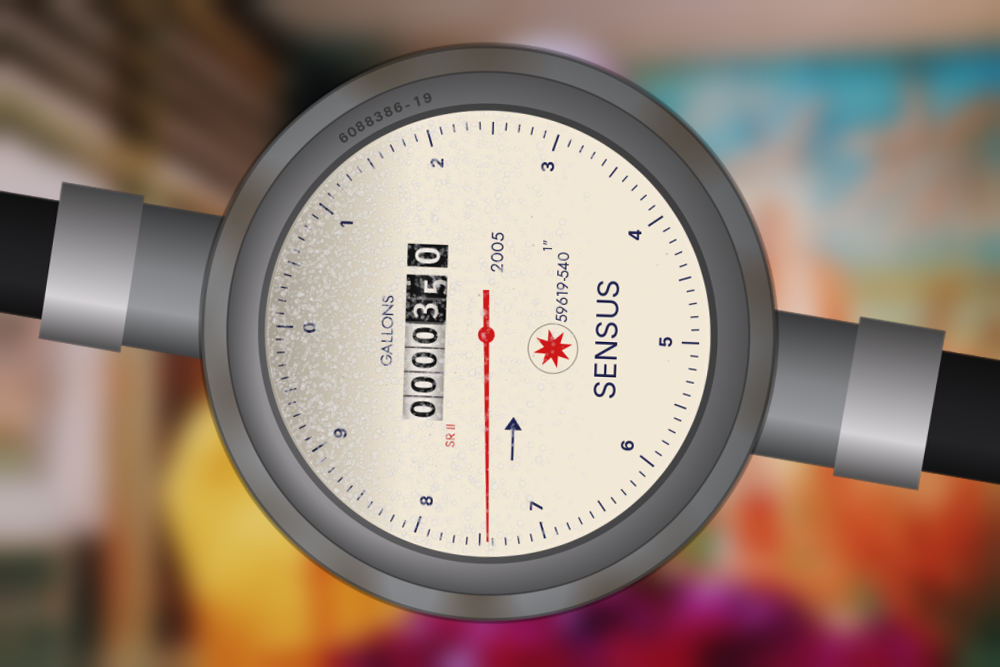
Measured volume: 347.4 gal
